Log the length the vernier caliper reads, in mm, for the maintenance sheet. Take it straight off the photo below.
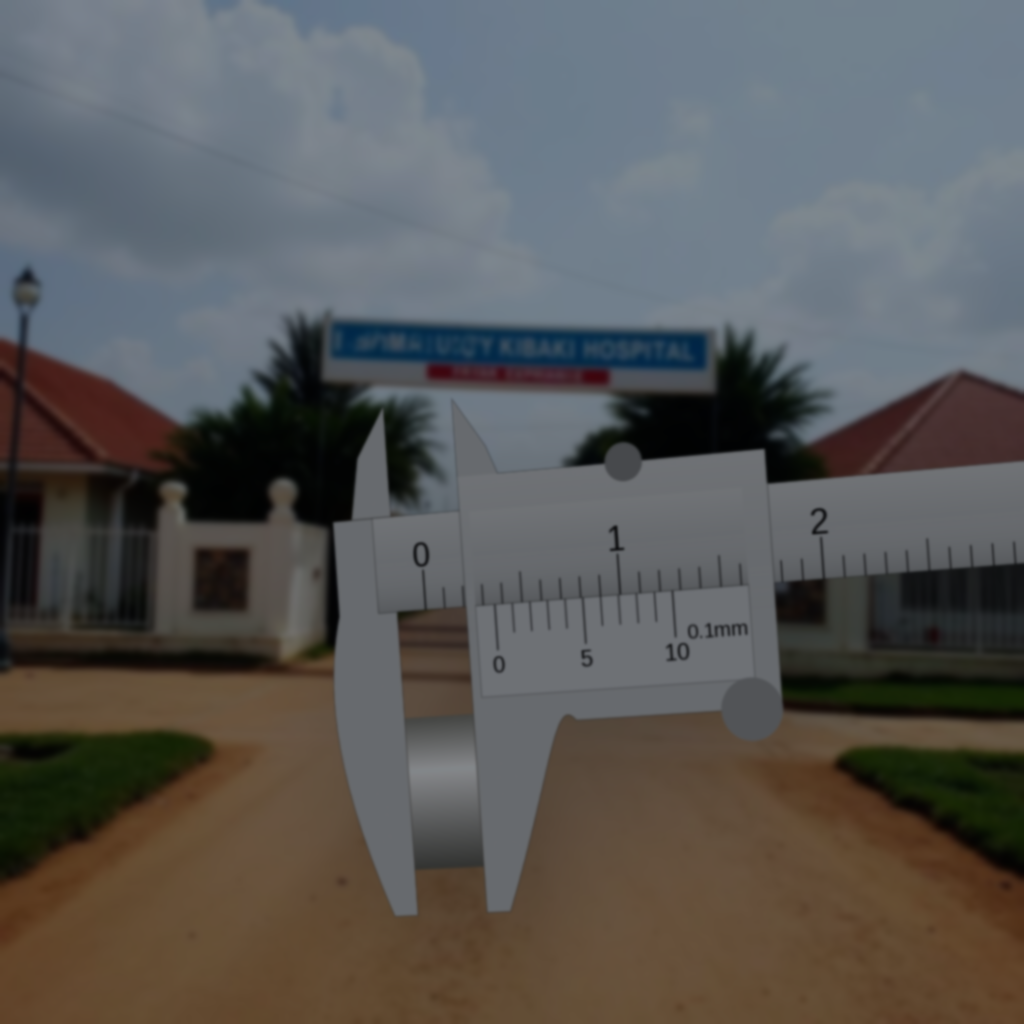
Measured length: 3.6 mm
